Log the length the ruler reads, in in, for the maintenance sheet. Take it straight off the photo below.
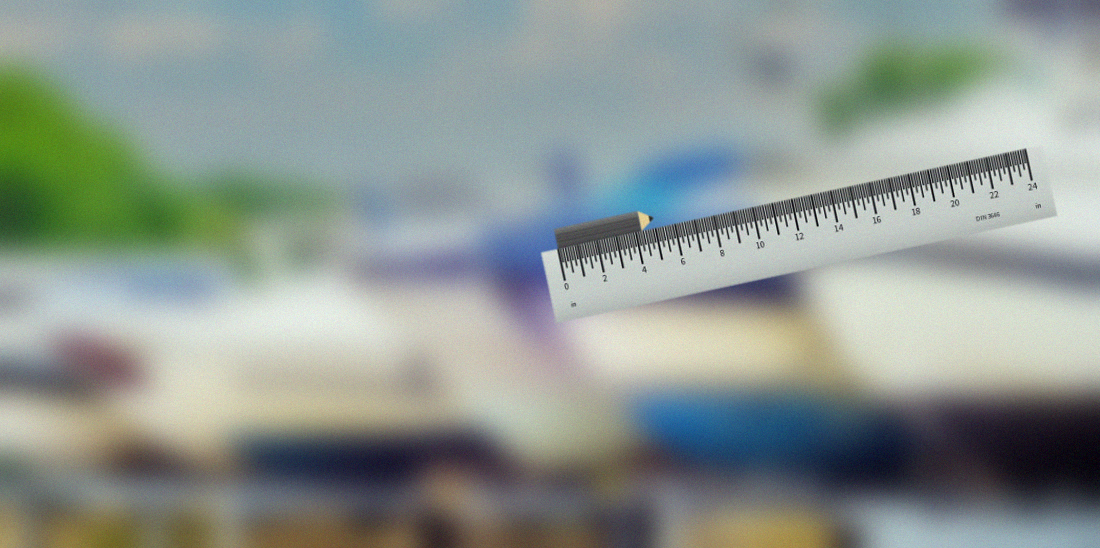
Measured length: 5 in
